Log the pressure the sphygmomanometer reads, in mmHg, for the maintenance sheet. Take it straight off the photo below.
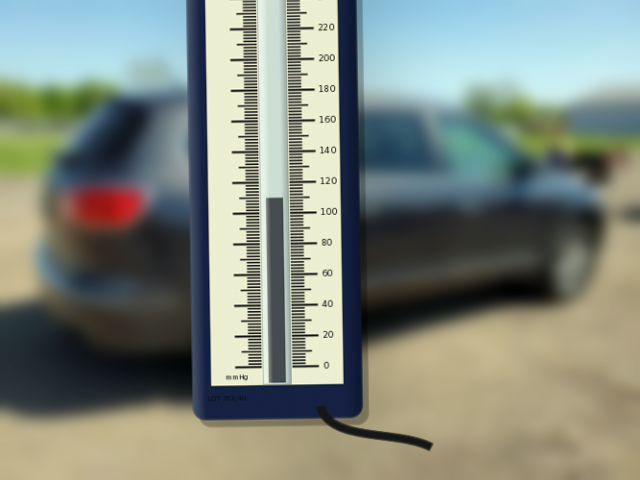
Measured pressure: 110 mmHg
